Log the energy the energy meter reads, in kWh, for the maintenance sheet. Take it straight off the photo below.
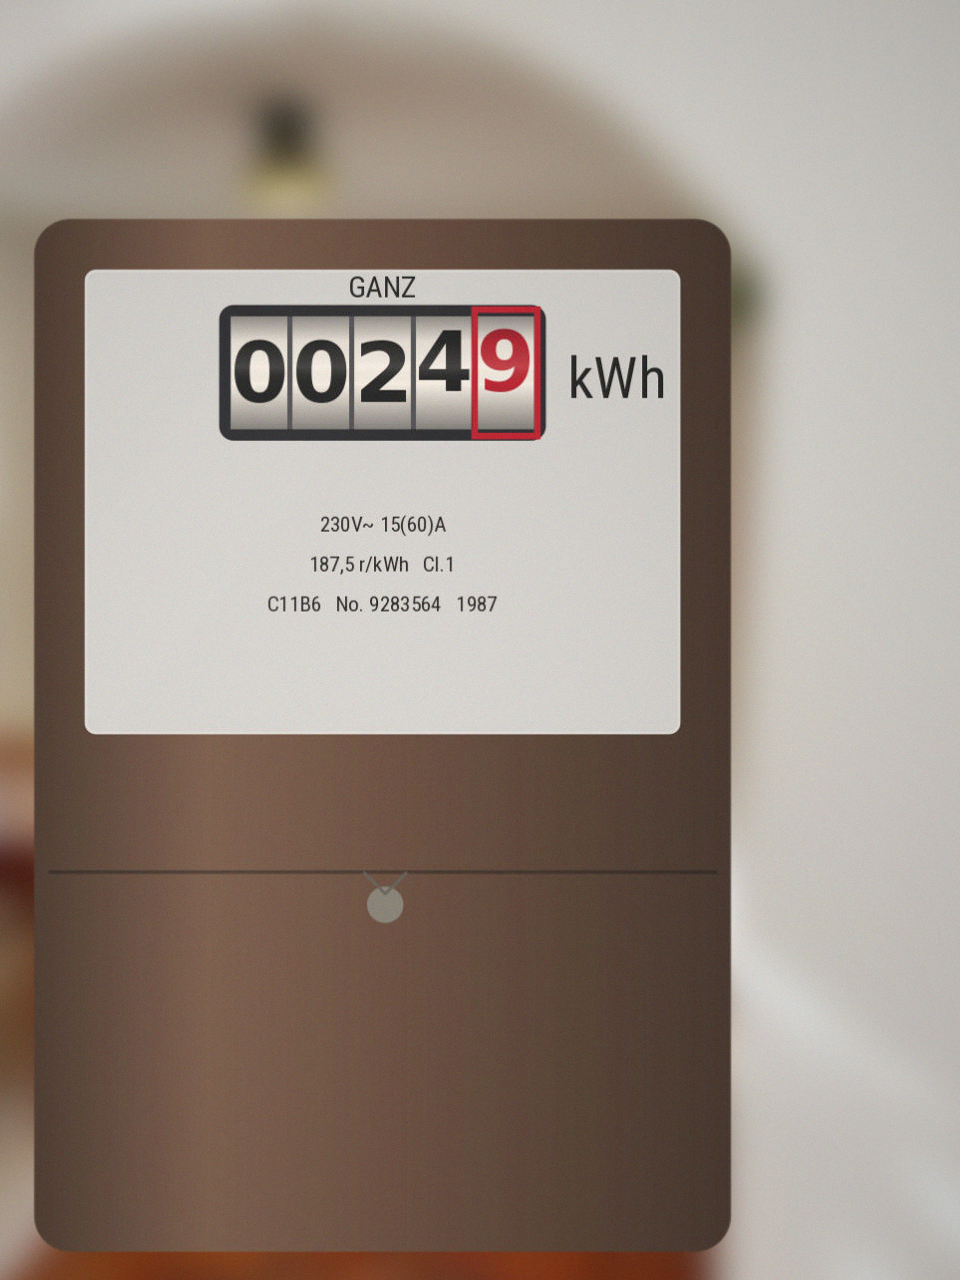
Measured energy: 24.9 kWh
